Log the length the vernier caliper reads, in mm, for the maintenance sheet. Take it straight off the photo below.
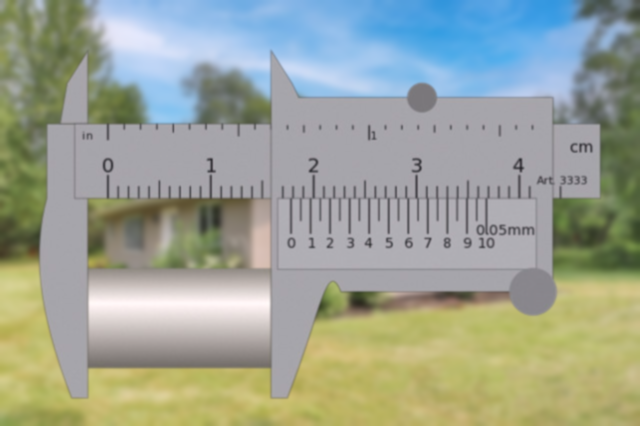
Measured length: 17.8 mm
